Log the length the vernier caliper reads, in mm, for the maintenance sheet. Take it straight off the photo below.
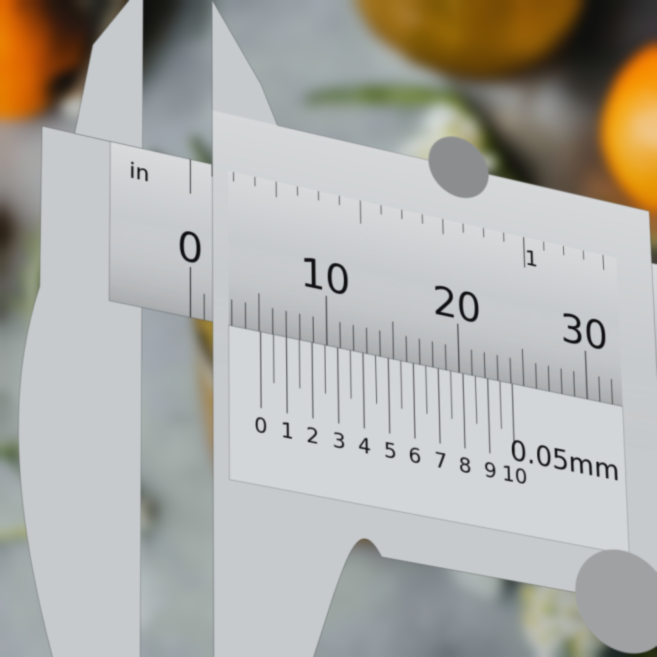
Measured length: 5.1 mm
